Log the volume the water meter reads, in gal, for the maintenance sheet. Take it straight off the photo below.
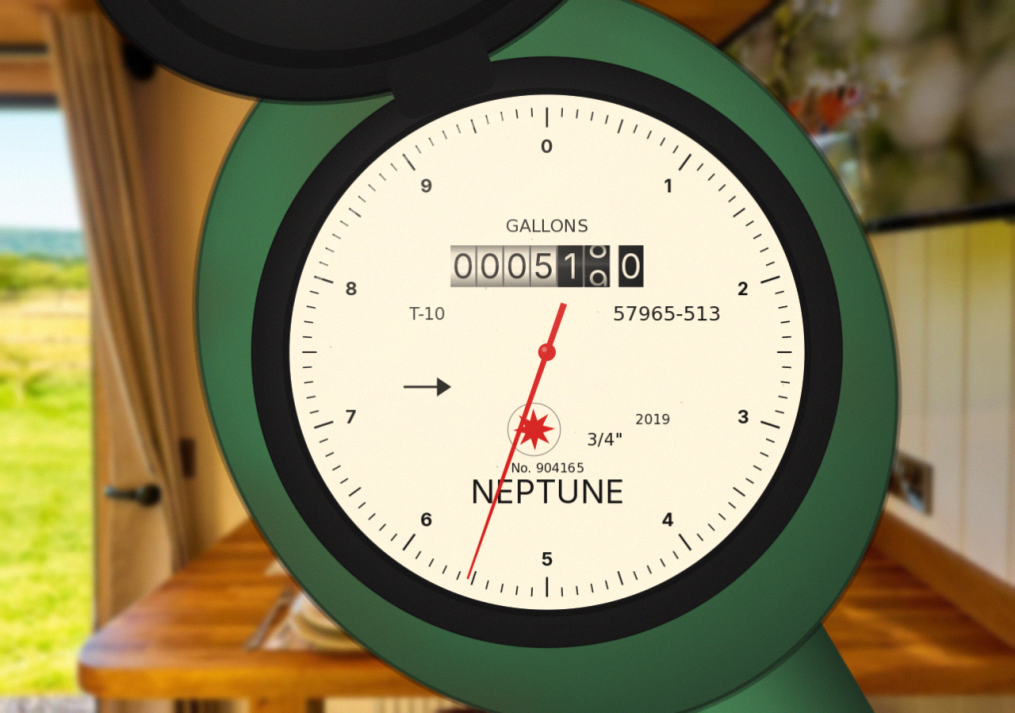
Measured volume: 5185.5 gal
